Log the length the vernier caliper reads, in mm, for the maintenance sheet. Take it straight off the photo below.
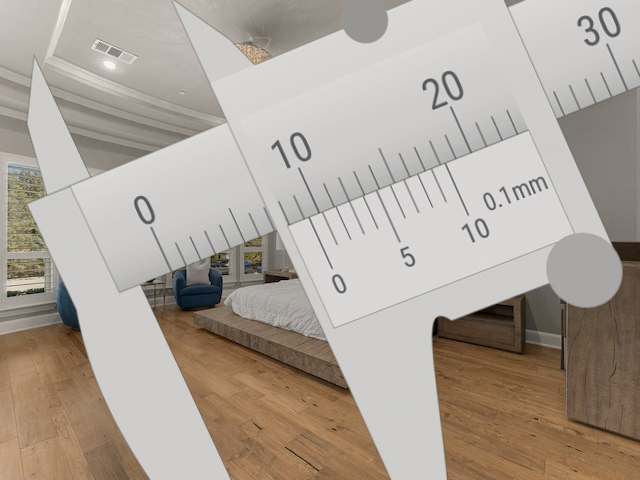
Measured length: 9.3 mm
